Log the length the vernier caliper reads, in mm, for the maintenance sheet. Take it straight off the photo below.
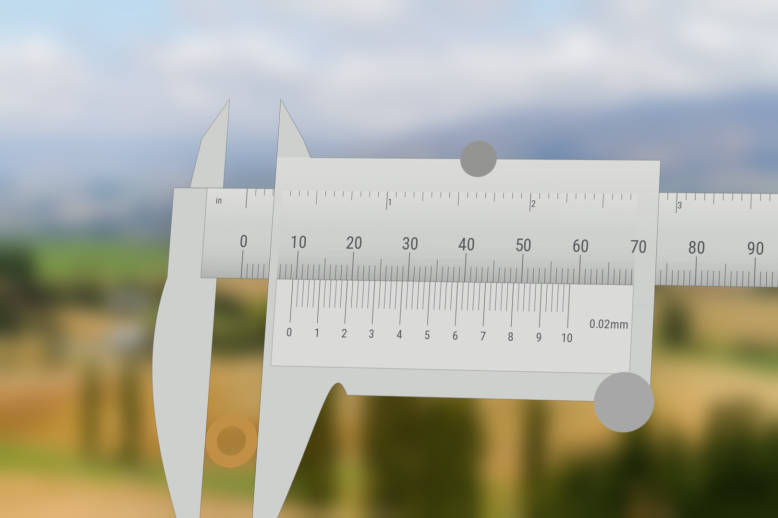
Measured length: 9.4 mm
